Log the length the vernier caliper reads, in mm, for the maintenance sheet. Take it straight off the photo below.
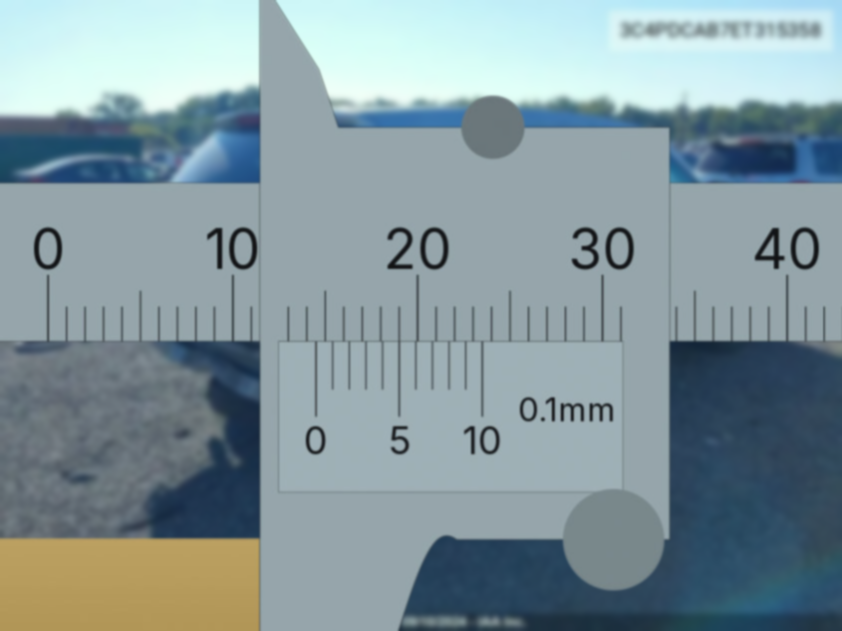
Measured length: 14.5 mm
